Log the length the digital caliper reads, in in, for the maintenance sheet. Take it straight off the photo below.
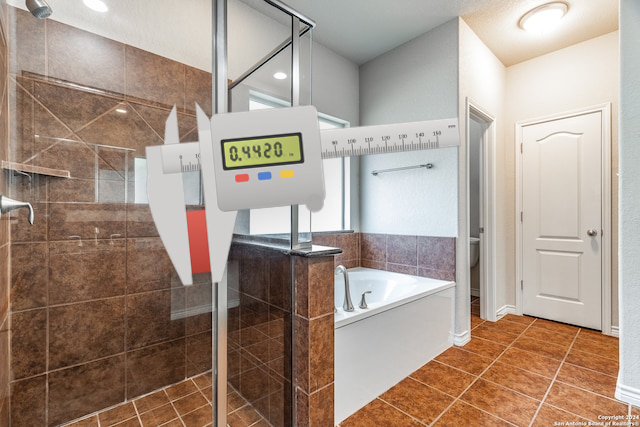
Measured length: 0.4420 in
